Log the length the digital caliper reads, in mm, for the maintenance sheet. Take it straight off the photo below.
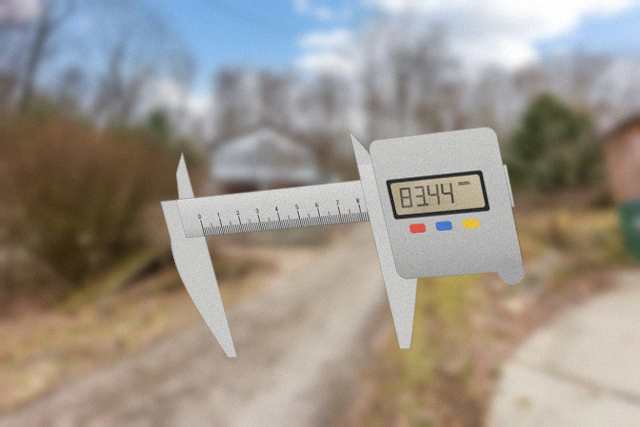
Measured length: 83.44 mm
